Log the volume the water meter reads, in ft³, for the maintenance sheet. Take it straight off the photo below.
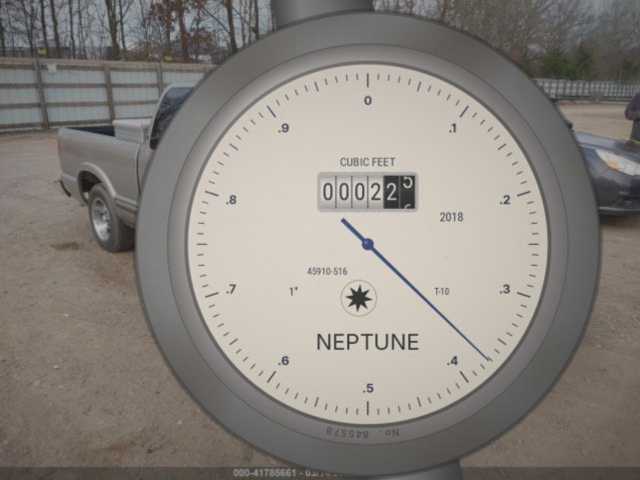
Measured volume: 225.37 ft³
